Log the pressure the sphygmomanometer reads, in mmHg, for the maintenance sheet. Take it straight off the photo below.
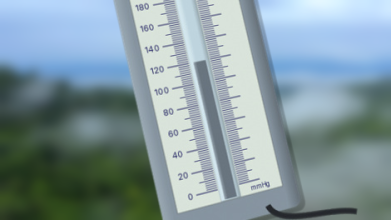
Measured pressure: 120 mmHg
